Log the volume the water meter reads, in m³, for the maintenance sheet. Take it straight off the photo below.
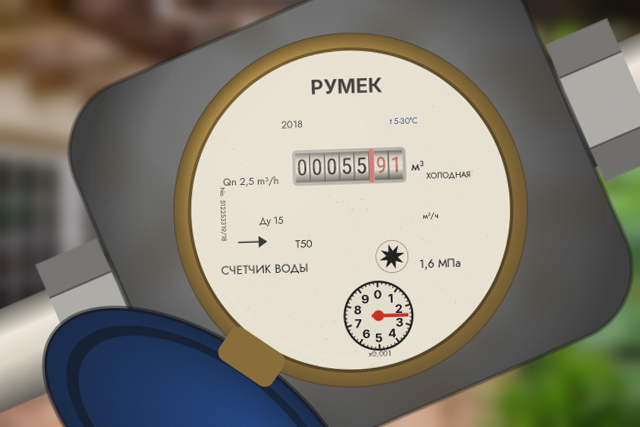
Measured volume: 55.912 m³
